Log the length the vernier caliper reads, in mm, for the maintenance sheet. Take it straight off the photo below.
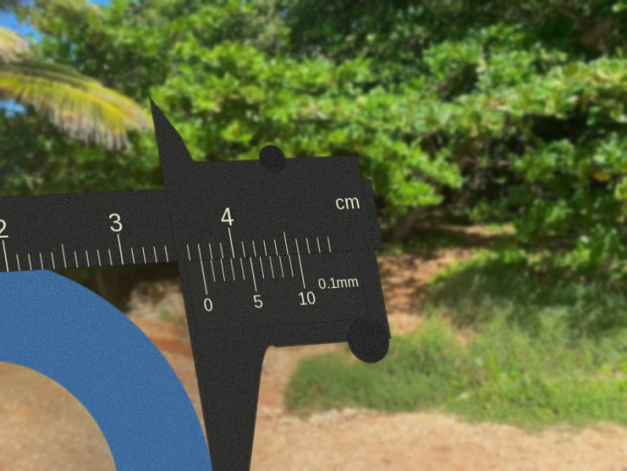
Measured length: 37.0 mm
